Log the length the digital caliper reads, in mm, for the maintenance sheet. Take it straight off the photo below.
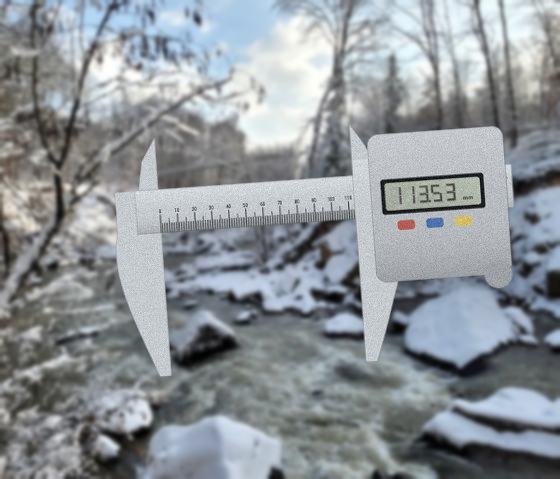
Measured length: 113.53 mm
